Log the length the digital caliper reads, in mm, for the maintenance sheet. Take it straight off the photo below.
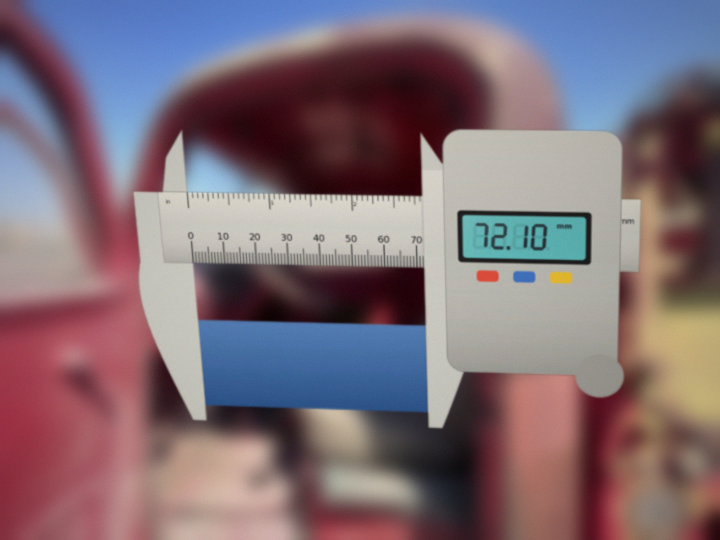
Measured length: 72.10 mm
